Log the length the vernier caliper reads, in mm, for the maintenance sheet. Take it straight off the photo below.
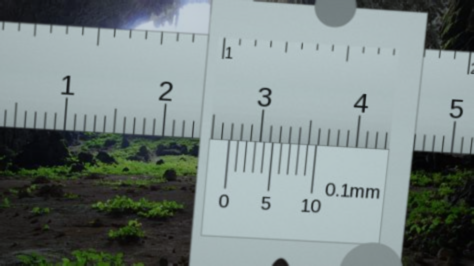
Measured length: 26.8 mm
